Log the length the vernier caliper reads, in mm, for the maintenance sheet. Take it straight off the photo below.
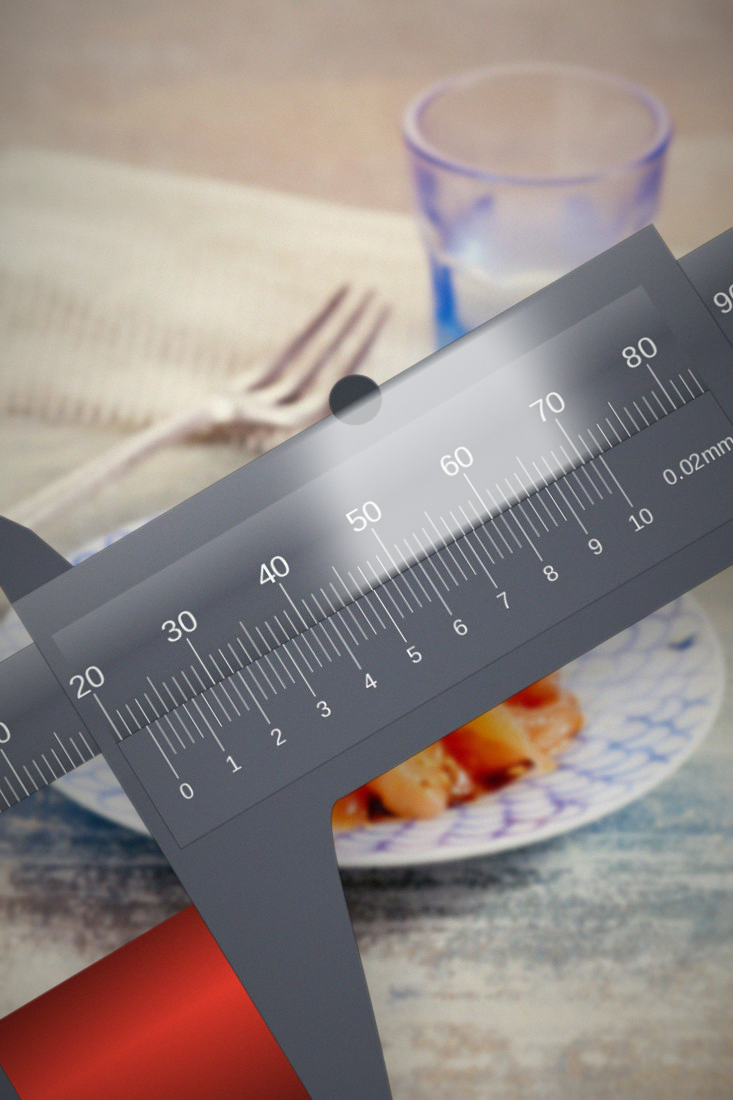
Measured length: 22.6 mm
